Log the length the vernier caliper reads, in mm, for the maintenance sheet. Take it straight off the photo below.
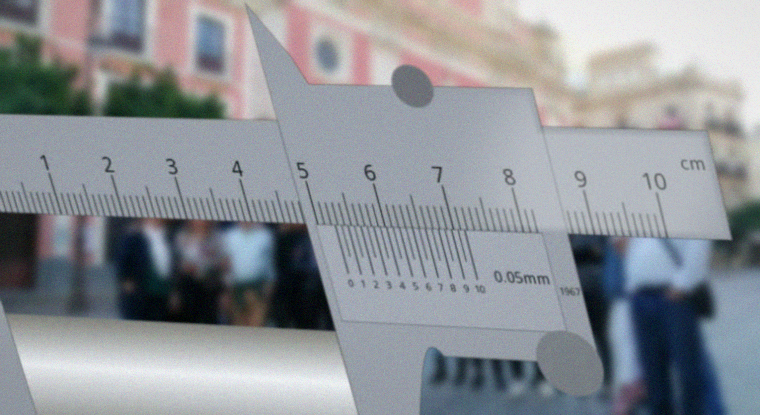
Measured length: 52.6 mm
